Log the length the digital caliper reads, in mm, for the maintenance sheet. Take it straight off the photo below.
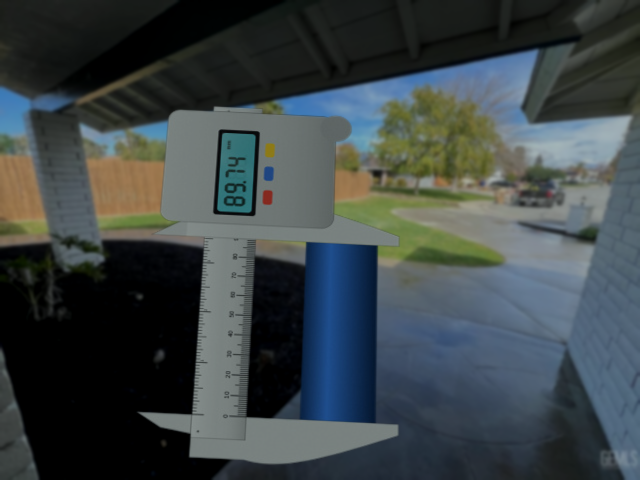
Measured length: 89.74 mm
